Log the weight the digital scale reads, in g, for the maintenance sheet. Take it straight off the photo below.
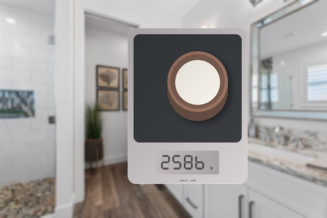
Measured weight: 2586 g
